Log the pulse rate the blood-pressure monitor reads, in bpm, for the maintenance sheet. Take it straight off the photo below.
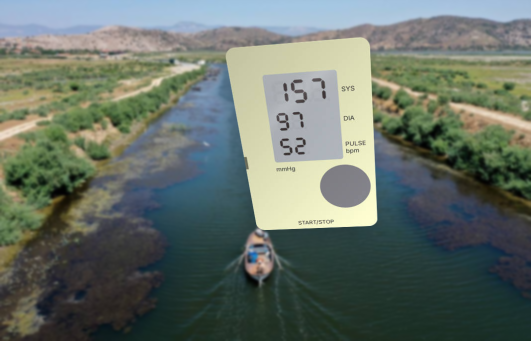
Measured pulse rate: 52 bpm
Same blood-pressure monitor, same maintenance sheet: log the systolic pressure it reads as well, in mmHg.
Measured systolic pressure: 157 mmHg
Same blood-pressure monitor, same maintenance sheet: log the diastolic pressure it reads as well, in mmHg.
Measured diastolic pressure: 97 mmHg
